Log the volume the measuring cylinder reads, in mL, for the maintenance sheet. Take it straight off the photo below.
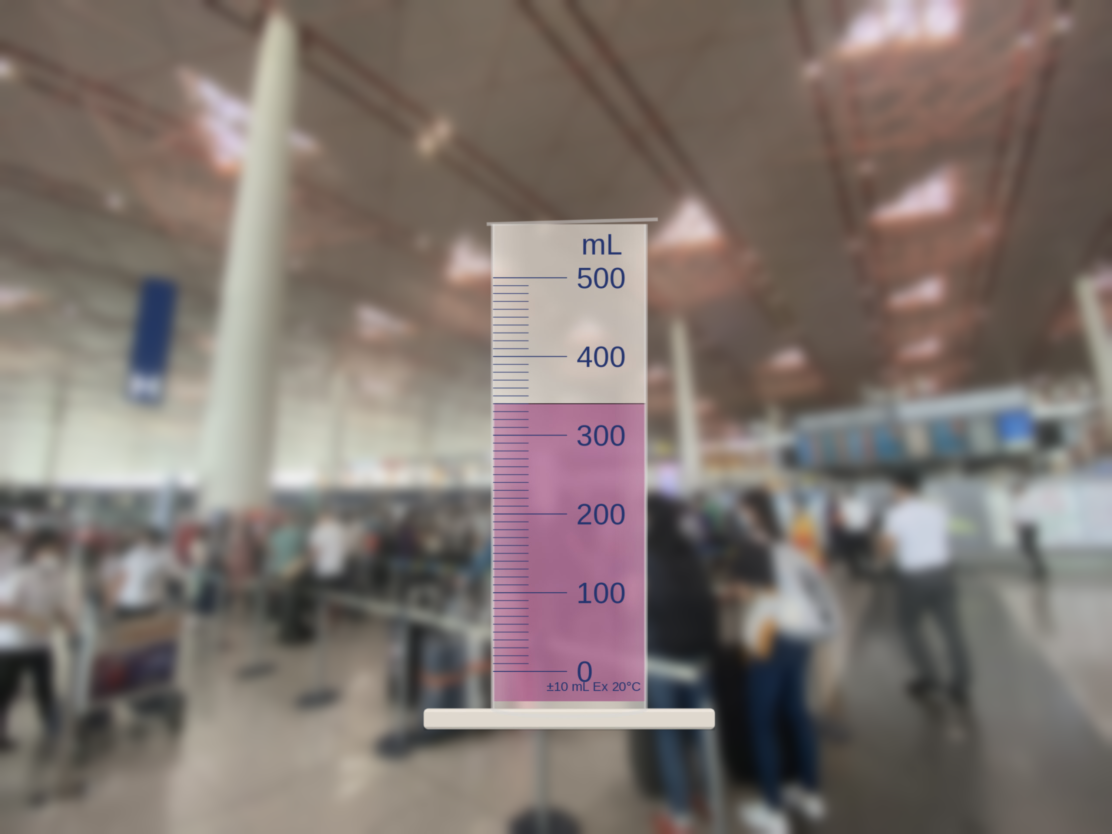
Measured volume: 340 mL
